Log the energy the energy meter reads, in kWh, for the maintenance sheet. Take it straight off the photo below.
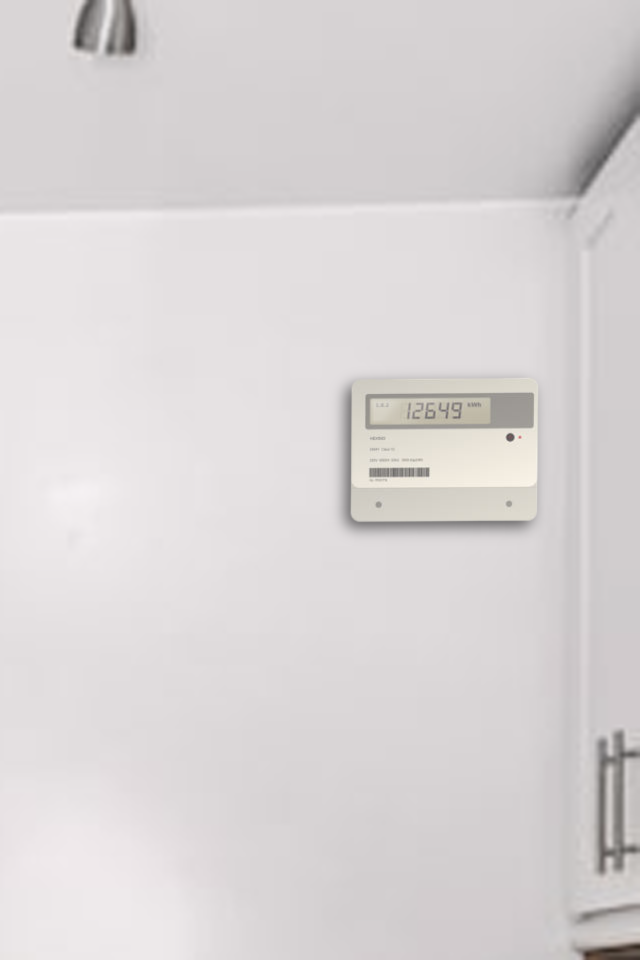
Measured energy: 12649 kWh
